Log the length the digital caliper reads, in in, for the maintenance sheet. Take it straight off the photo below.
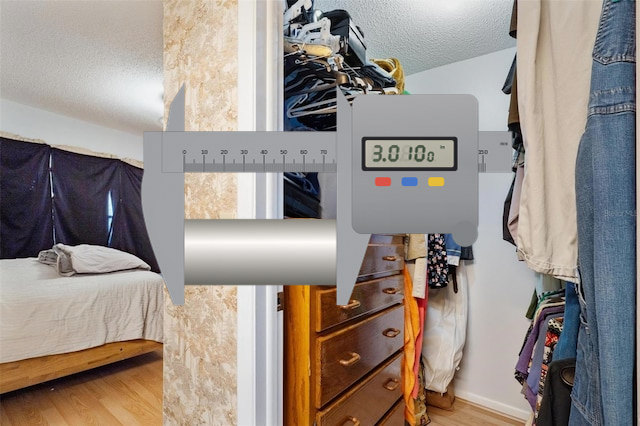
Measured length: 3.0100 in
